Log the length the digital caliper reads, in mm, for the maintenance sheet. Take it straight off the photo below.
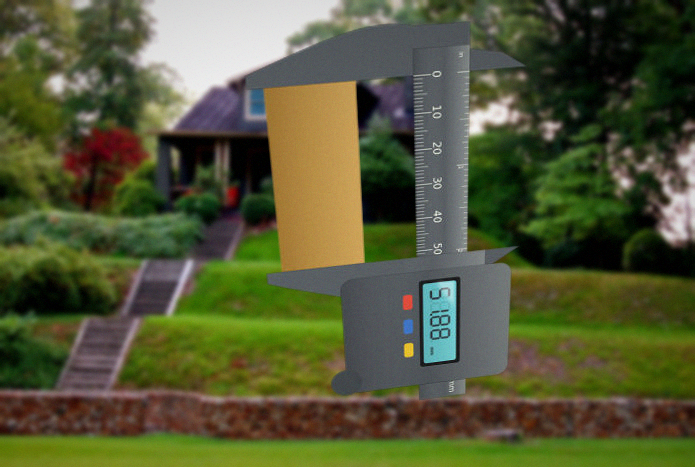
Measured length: 51.88 mm
